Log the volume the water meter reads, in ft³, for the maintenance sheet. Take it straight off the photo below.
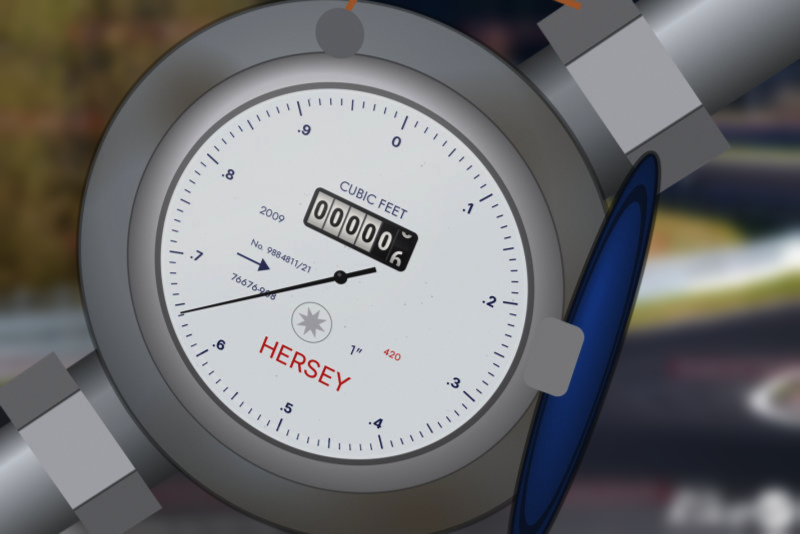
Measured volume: 5.64 ft³
